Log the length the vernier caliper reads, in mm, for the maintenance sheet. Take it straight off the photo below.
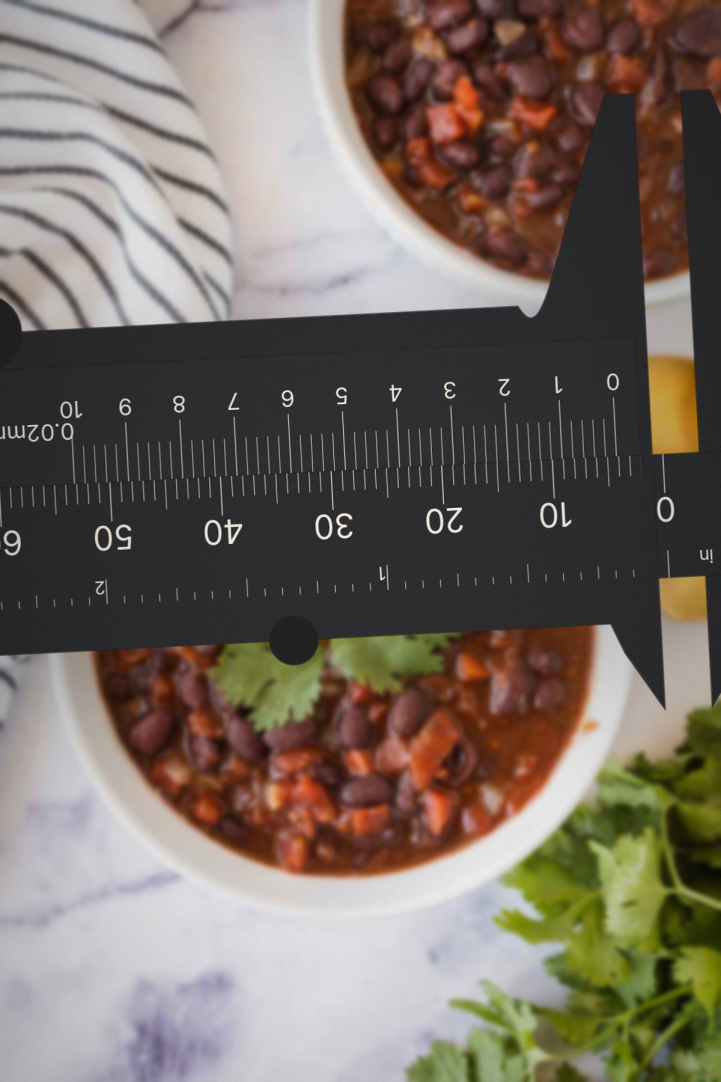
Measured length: 4.2 mm
